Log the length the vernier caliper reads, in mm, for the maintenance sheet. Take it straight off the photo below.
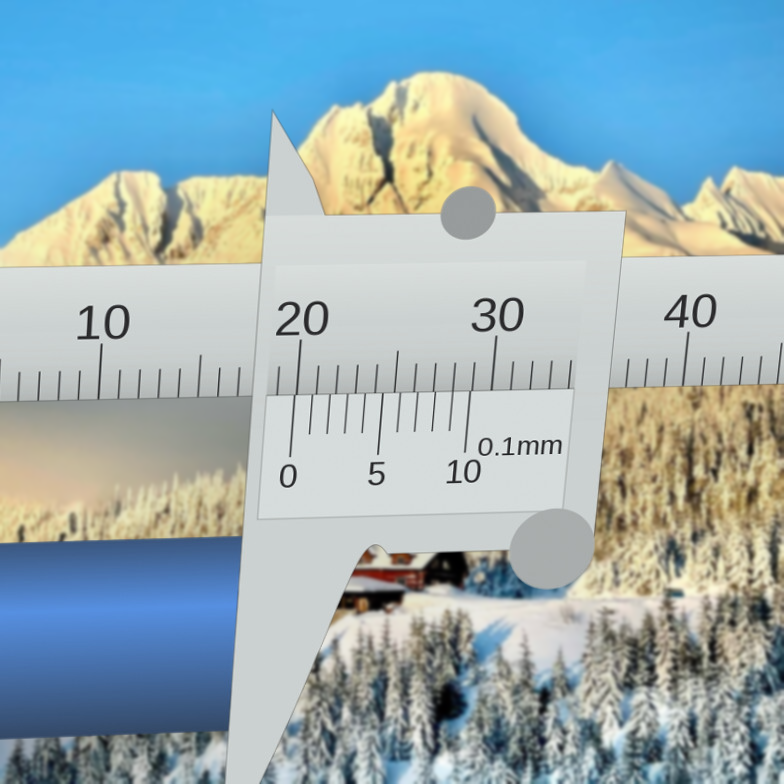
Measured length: 19.9 mm
